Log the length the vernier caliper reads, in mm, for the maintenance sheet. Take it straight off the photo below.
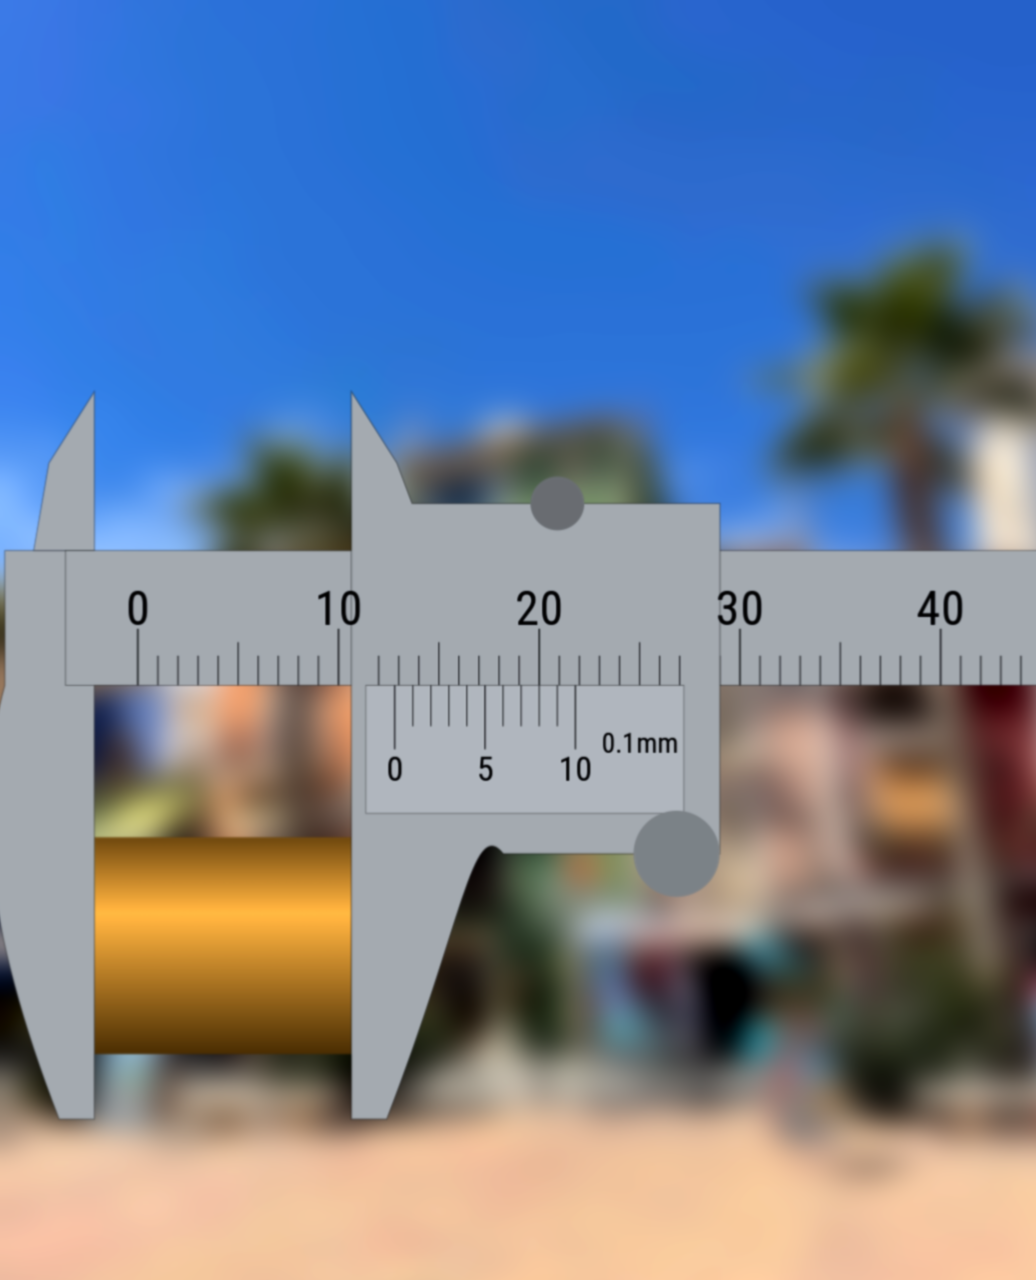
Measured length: 12.8 mm
